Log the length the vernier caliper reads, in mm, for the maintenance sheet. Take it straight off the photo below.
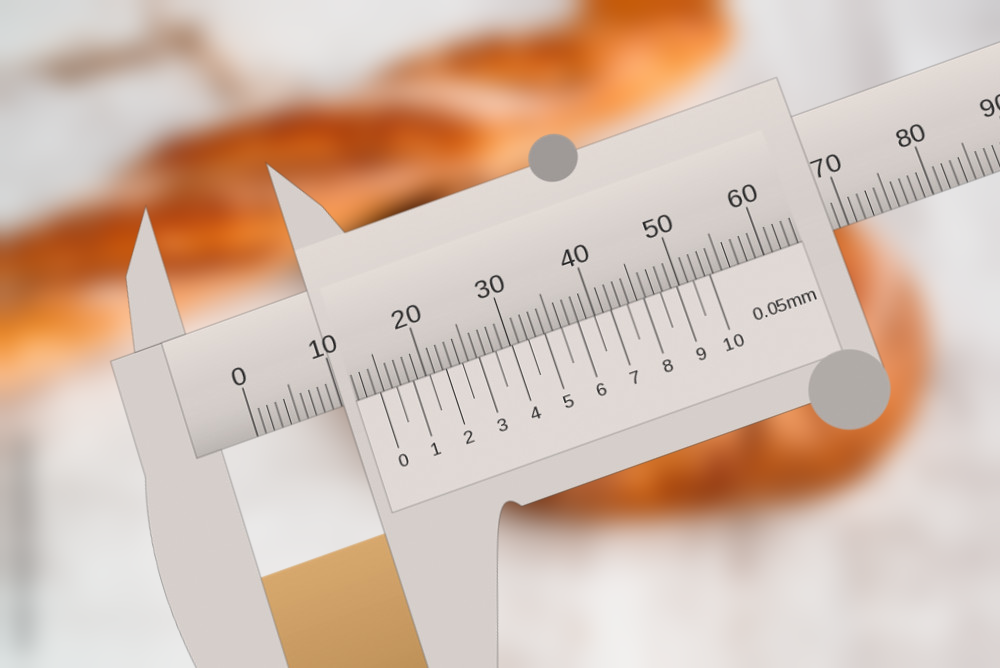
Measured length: 14.6 mm
